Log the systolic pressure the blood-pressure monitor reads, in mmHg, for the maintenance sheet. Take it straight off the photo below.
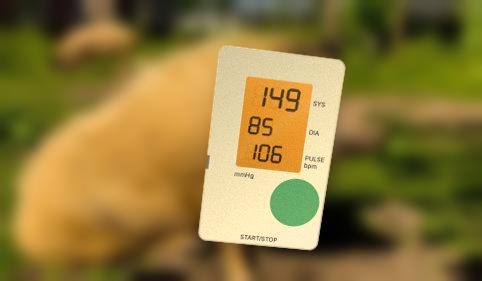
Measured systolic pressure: 149 mmHg
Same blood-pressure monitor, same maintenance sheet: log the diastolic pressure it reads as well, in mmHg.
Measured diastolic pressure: 85 mmHg
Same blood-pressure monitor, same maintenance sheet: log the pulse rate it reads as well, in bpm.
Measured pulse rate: 106 bpm
